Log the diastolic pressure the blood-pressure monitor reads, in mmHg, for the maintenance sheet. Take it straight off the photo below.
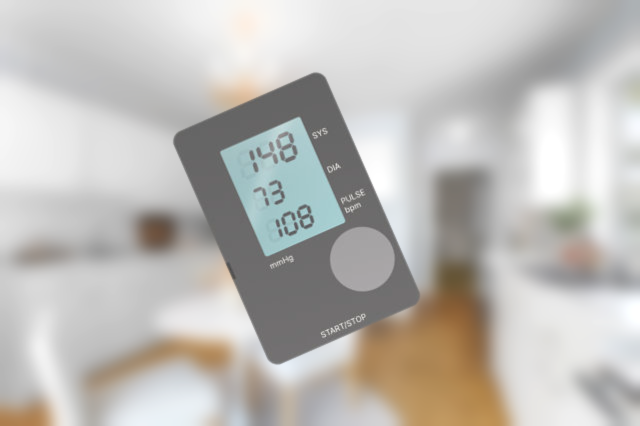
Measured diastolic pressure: 73 mmHg
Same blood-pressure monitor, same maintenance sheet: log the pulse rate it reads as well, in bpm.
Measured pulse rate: 108 bpm
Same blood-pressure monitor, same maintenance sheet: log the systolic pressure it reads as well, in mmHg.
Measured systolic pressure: 148 mmHg
